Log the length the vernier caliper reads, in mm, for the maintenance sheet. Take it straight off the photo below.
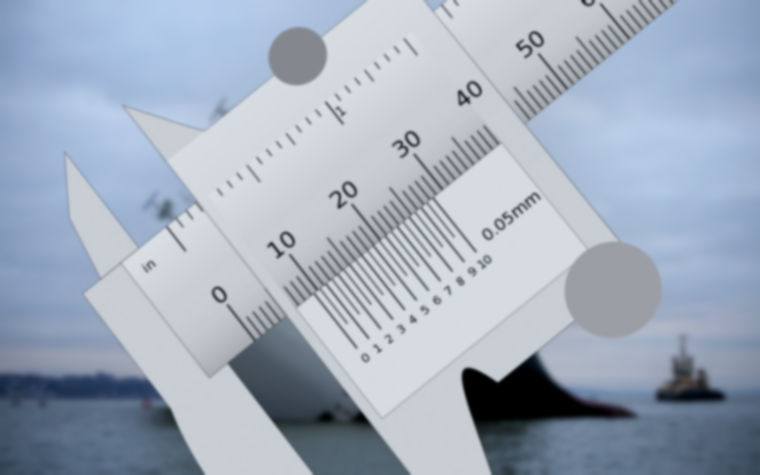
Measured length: 9.4 mm
